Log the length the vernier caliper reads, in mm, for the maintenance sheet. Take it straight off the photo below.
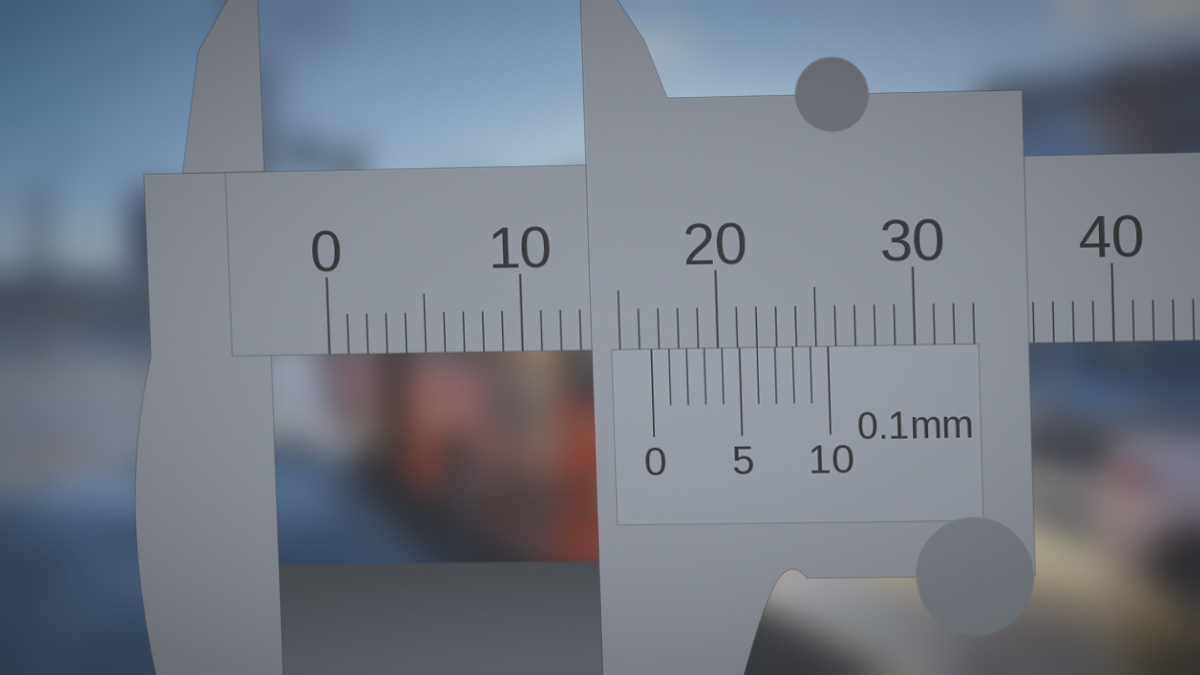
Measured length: 16.6 mm
